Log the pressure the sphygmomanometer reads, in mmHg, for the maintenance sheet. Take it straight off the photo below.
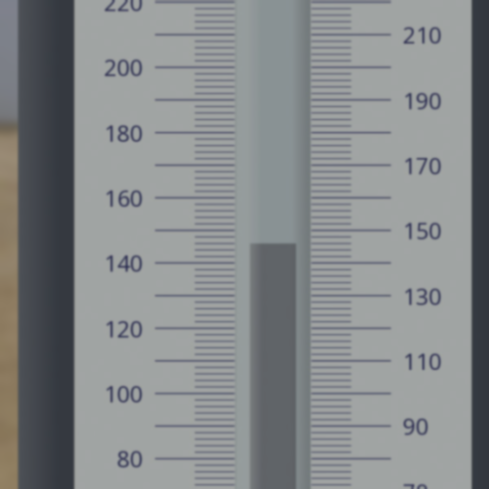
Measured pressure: 146 mmHg
